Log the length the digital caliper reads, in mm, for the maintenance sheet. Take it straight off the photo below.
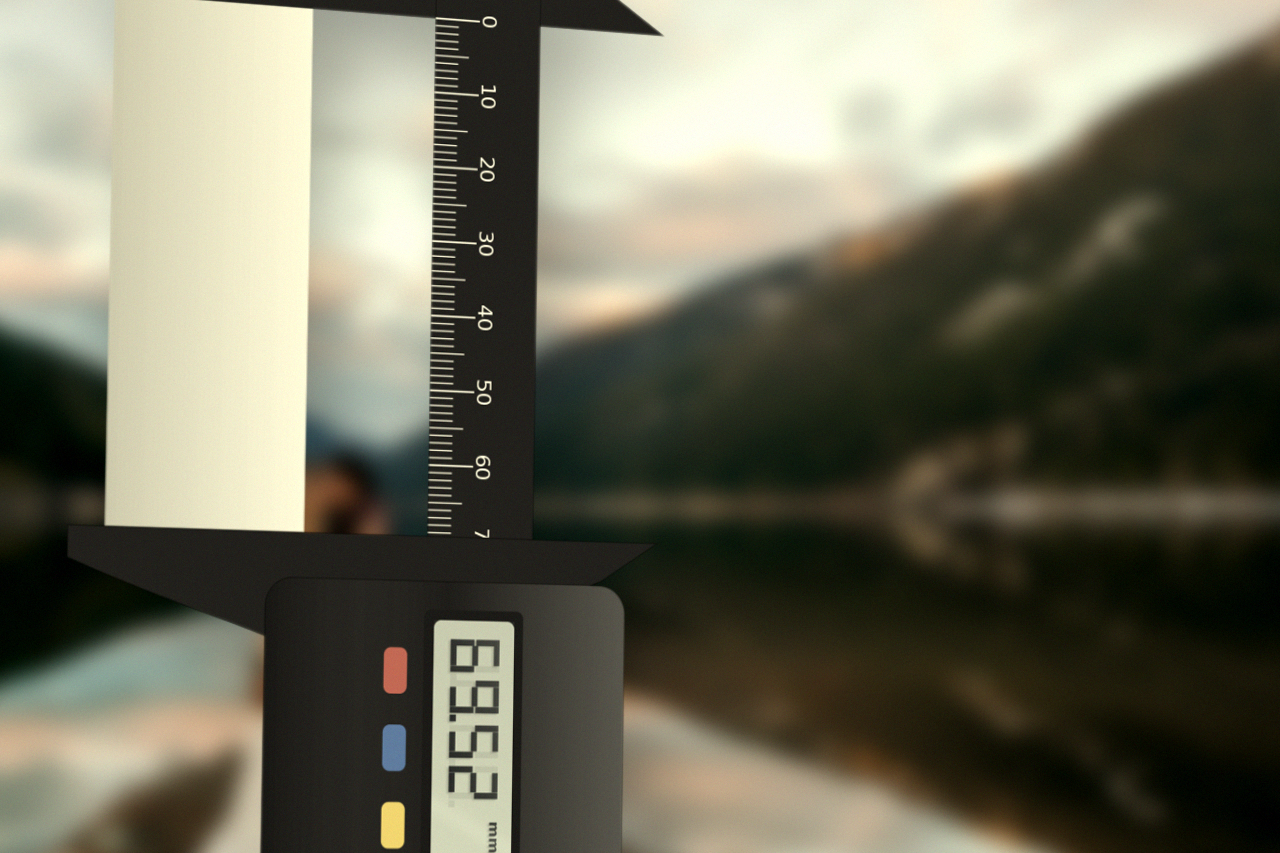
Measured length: 69.52 mm
